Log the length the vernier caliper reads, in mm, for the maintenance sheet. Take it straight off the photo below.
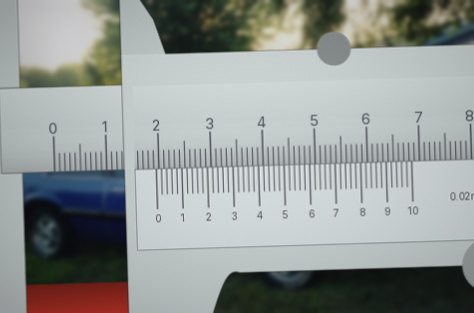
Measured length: 19.5 mm
